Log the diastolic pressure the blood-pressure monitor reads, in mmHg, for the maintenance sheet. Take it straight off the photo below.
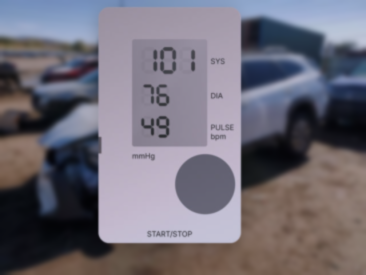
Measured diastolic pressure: 76 mmHg
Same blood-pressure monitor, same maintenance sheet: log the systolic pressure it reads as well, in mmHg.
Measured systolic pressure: 101 mmHg
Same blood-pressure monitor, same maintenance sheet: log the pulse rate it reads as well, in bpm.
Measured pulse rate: 49 bpm
